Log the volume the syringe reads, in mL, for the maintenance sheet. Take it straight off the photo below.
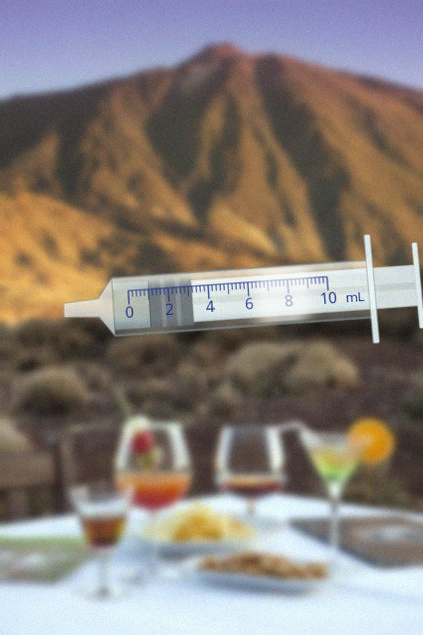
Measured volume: 1 mL
